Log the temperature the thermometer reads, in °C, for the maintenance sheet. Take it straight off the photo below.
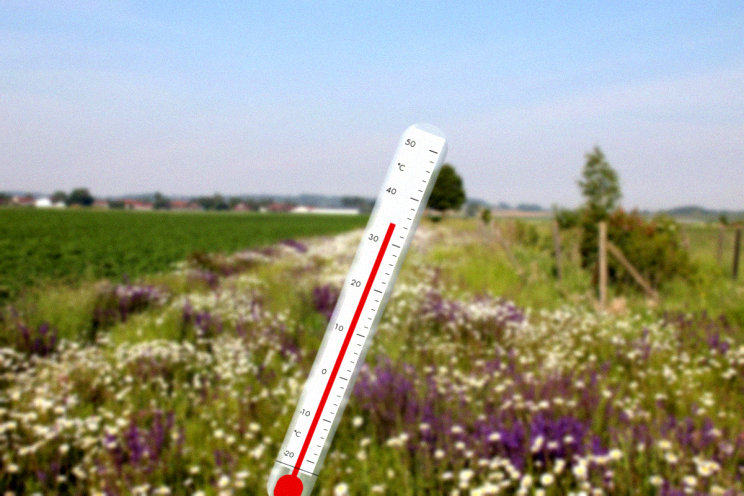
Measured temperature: 34 °C
